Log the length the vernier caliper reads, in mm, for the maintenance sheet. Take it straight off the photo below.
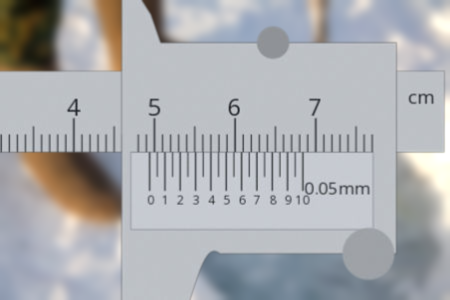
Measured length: 49.4 mm
